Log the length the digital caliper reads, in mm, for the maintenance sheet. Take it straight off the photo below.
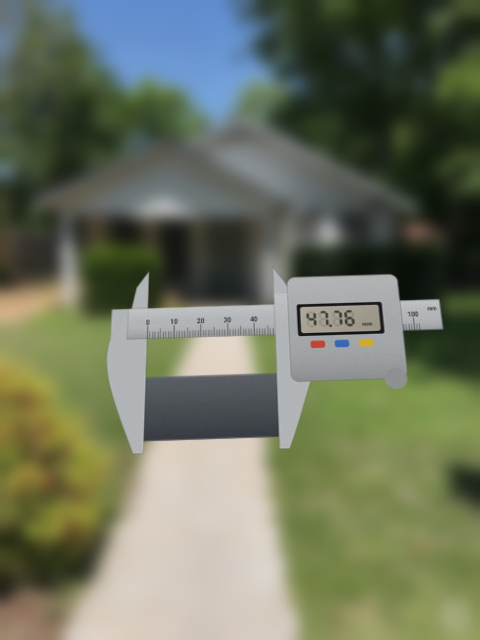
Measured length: 47.76 mm
